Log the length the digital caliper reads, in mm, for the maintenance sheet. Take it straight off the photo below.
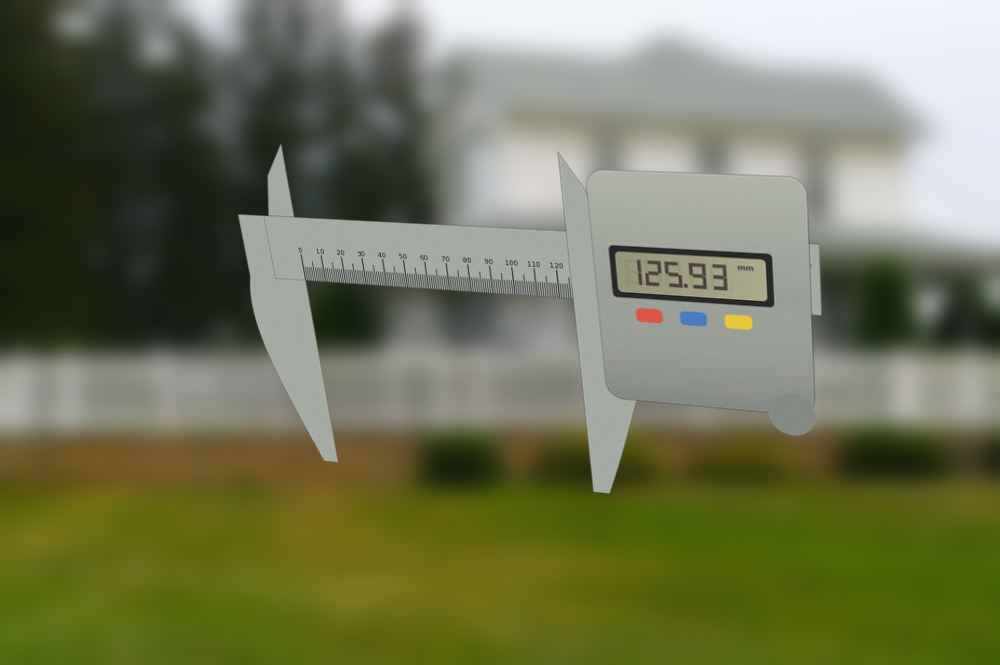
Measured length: 125.93 mm
